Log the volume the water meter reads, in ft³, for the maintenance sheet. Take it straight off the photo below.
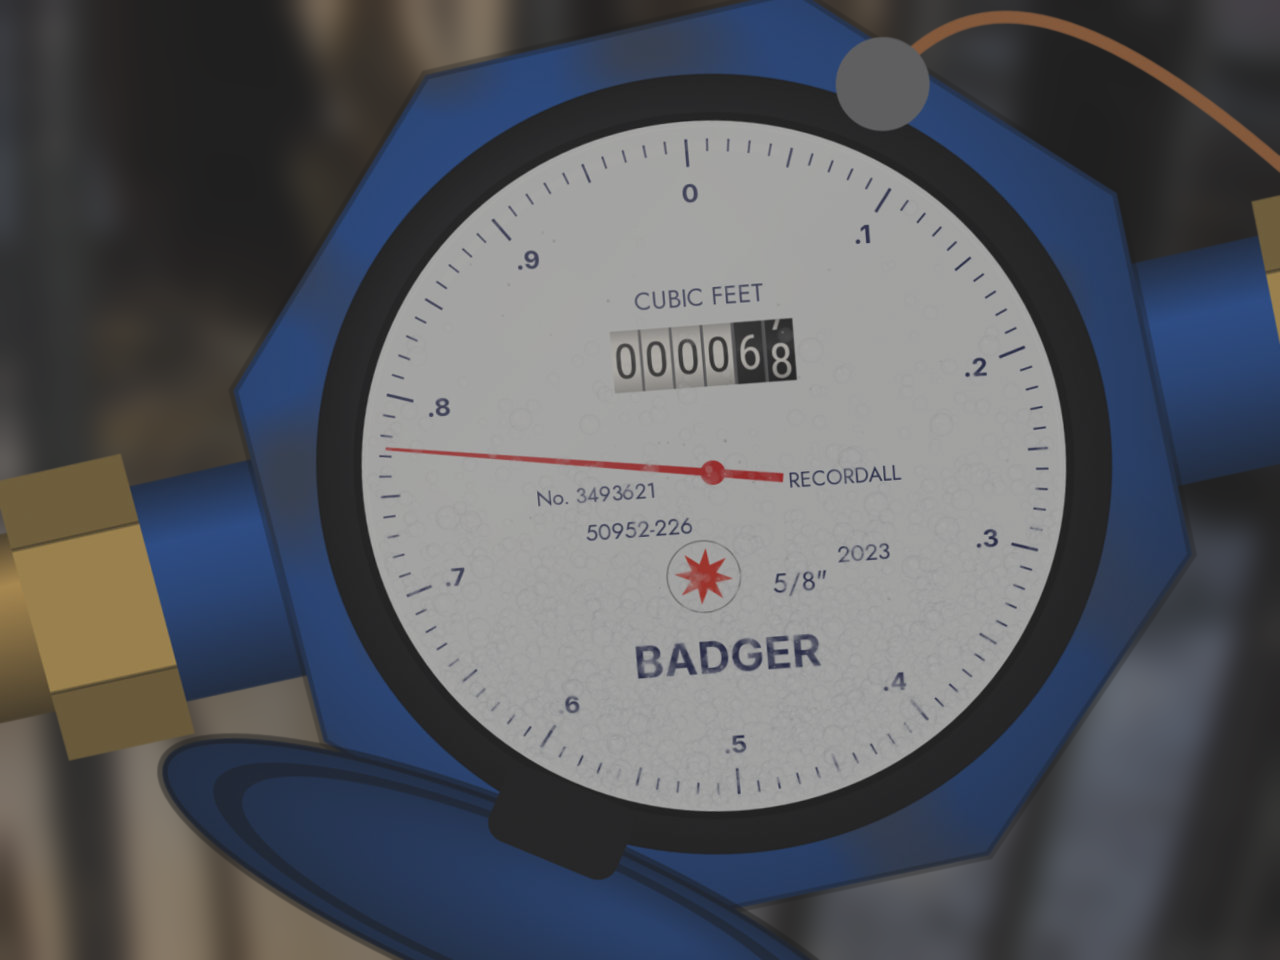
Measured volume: 67.77 ft³
